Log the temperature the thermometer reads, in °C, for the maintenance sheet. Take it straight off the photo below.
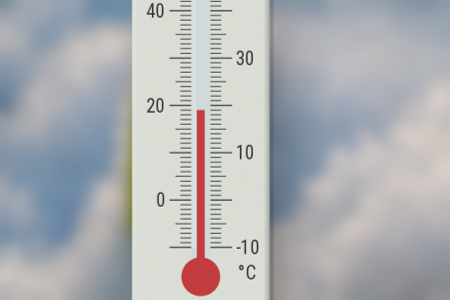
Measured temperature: 19 °C
